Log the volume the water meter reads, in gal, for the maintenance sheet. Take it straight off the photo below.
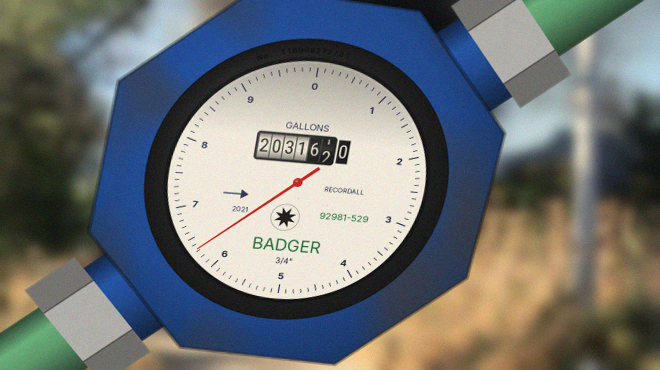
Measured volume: 2031616.3 gal
